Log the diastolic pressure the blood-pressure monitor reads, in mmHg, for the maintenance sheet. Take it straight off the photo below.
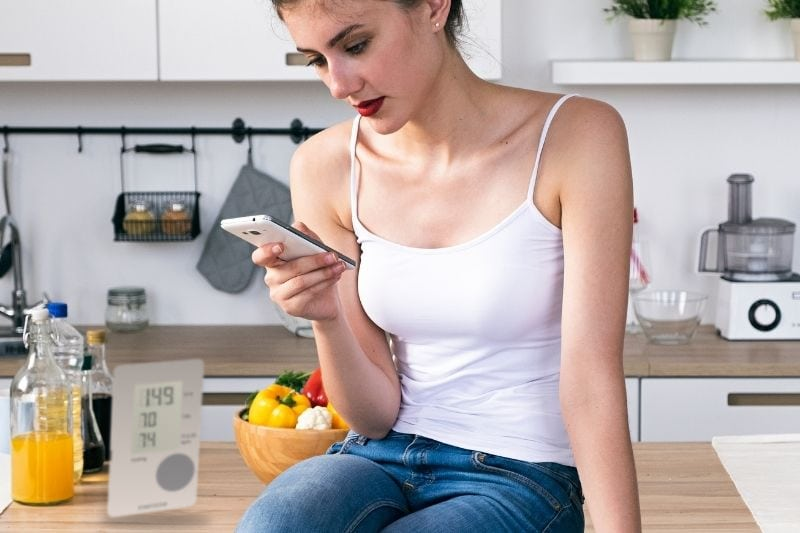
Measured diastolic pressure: 70 mmHg
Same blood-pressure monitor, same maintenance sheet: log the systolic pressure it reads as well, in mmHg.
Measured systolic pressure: 149 mmHg
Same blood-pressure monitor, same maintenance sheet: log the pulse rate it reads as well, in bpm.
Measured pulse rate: 74 bpm
